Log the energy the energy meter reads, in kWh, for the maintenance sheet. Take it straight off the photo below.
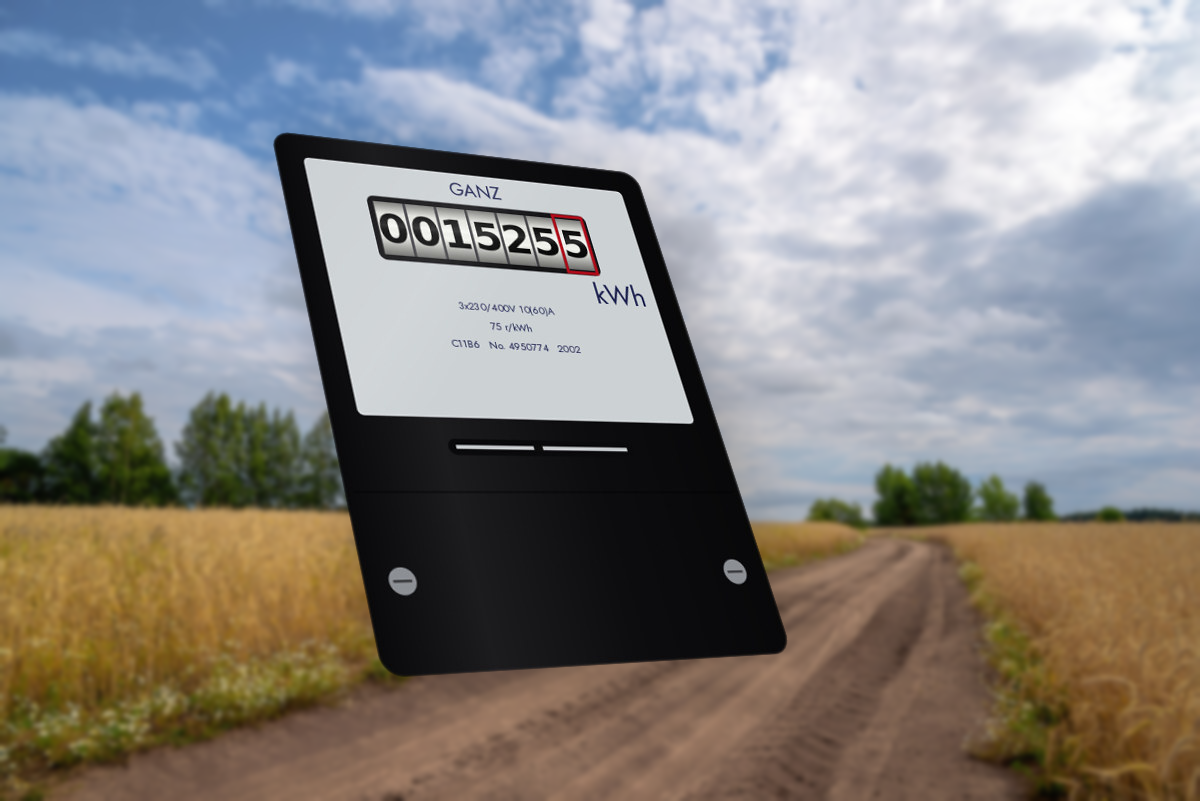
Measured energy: 1525.5 kWh
